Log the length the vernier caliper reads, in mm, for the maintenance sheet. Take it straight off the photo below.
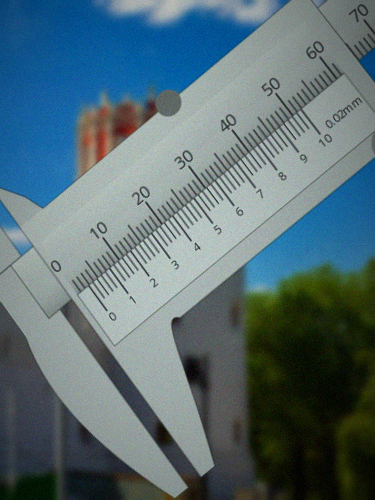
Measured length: 2.8 mm
